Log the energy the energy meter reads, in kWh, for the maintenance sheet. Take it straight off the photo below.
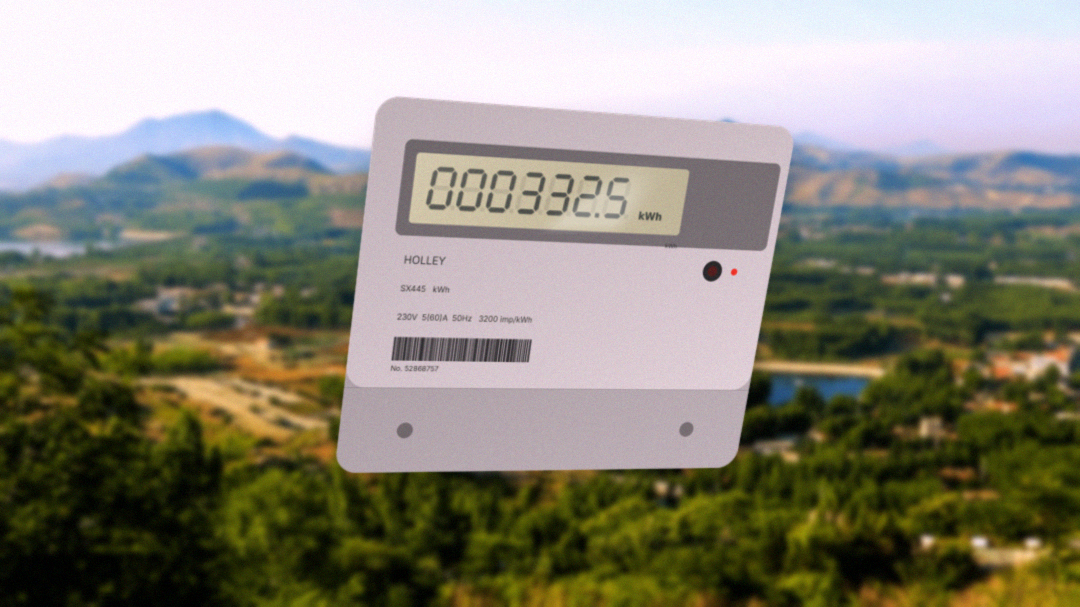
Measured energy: 332.5 kWh
